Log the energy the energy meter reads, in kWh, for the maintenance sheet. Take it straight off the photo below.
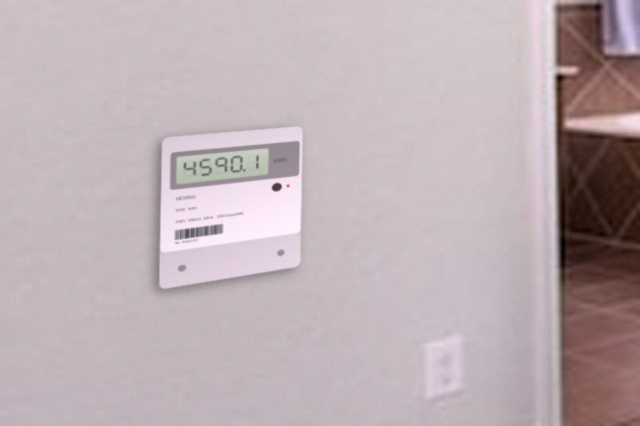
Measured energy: 4590.1 kWh
